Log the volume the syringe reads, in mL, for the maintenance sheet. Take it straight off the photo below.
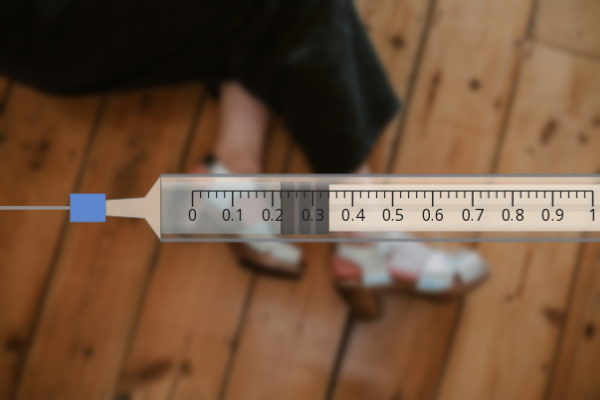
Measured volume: 0.22 mL
